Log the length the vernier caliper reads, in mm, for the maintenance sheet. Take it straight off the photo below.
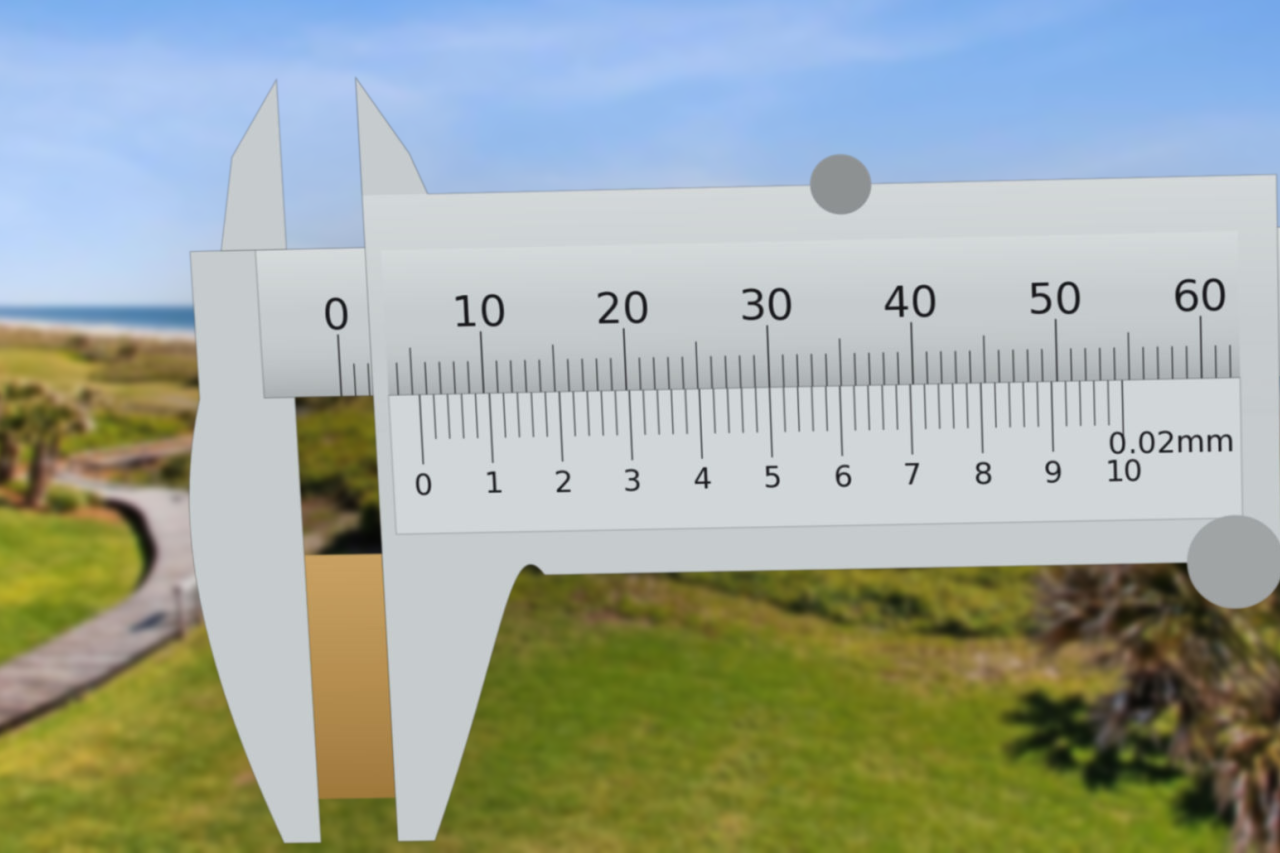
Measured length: 5.5 mm
